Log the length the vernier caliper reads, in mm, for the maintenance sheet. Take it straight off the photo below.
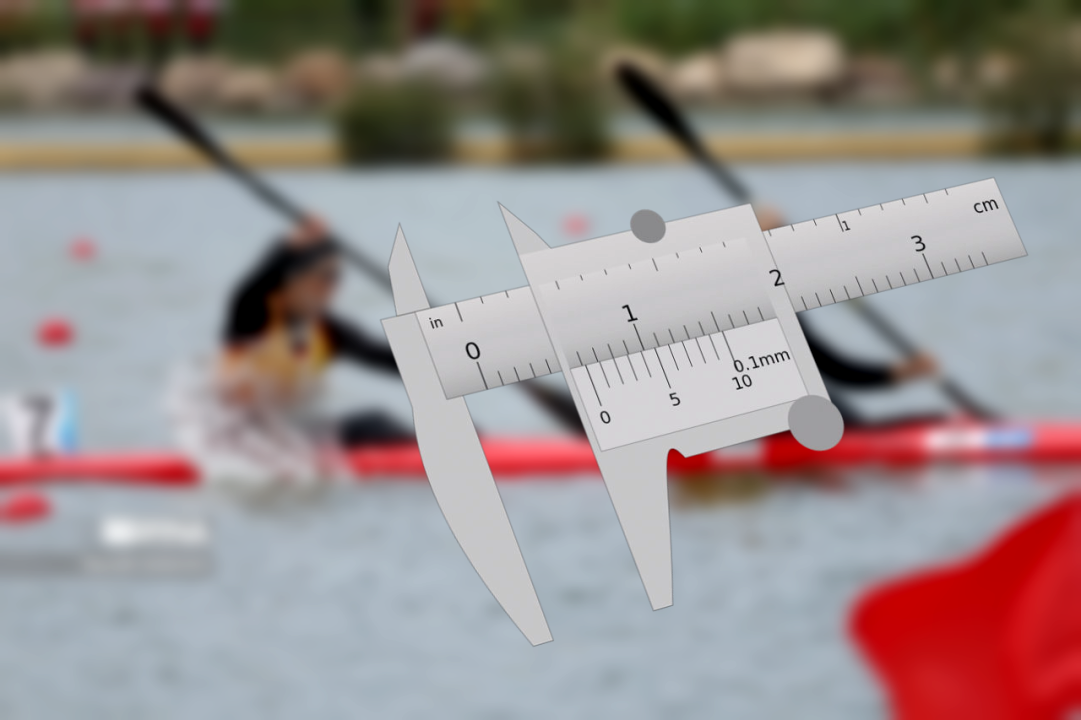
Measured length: 6.2 mm
